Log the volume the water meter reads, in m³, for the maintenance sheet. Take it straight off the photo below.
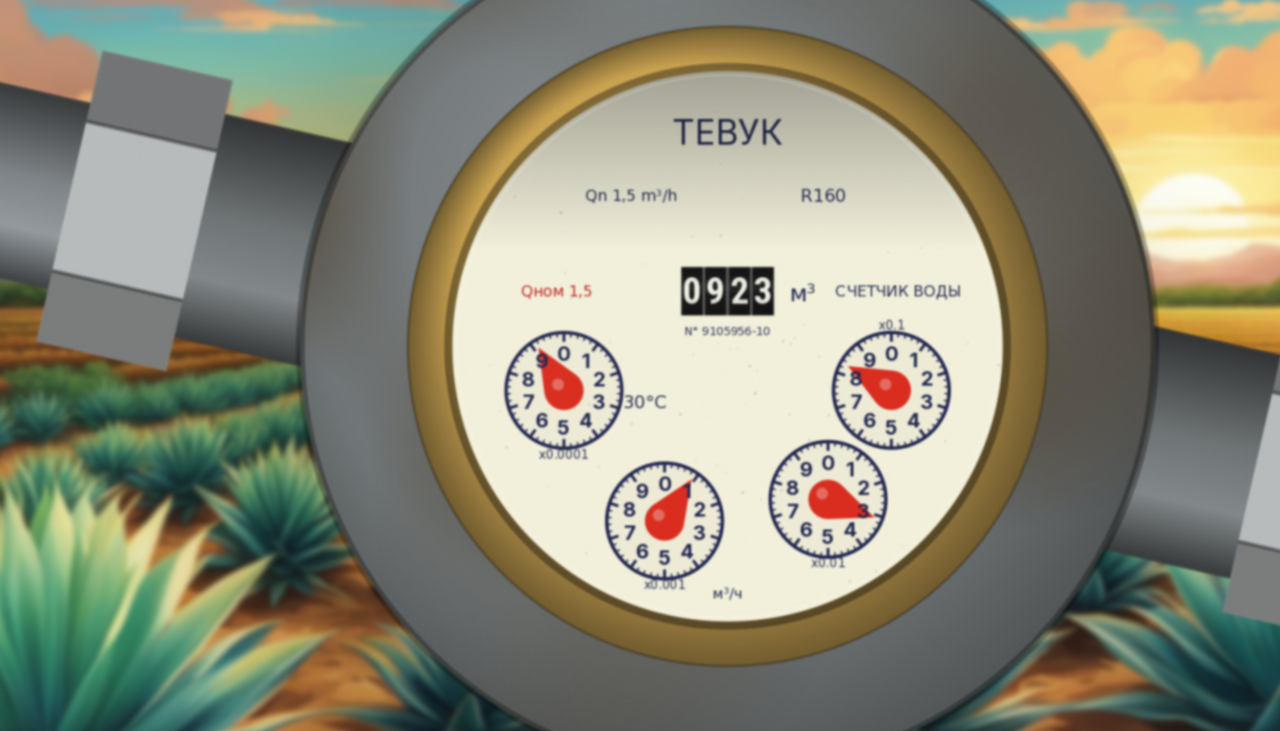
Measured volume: 923.8309 m³
